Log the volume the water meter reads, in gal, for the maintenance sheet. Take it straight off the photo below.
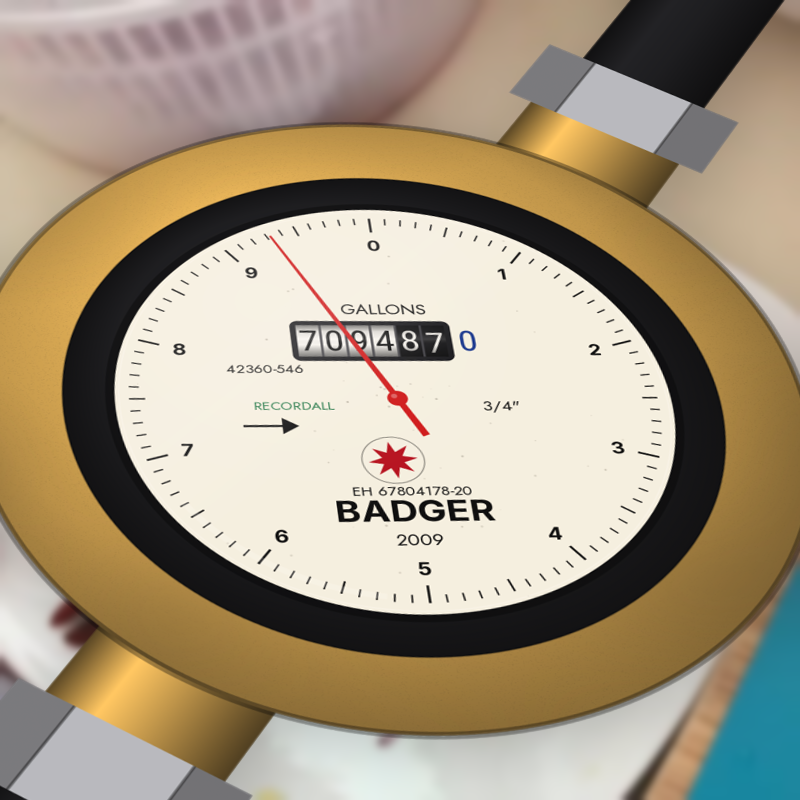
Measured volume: 7094869.3 gal
